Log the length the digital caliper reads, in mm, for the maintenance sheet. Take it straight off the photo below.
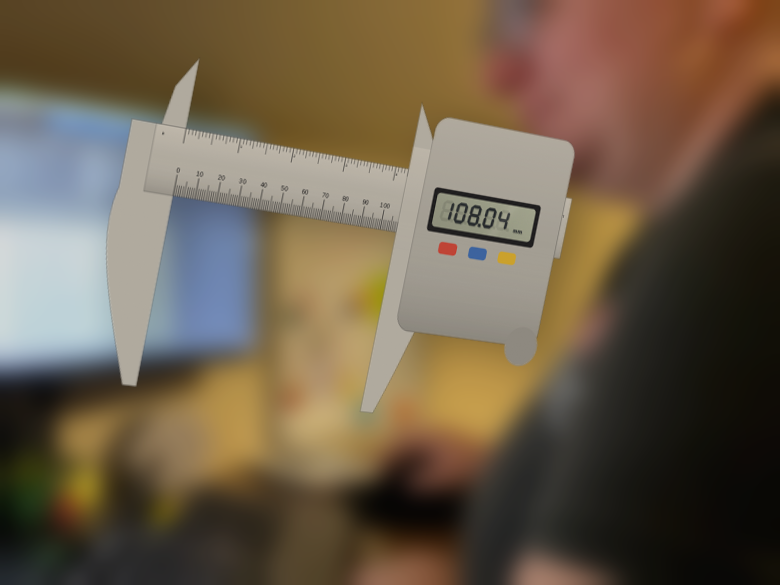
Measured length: 108.04 mm
